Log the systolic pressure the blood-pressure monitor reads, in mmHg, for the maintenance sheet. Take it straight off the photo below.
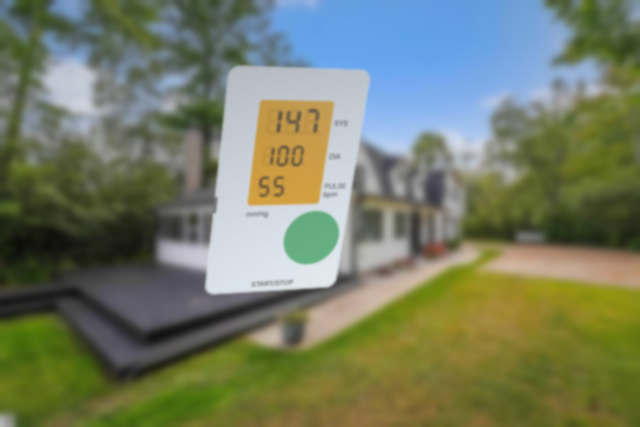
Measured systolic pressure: 147 mmHg
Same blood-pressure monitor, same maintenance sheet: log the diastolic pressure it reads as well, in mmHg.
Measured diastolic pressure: 100 mmHg
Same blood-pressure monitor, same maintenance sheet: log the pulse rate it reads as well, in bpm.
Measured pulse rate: 55 bpm
